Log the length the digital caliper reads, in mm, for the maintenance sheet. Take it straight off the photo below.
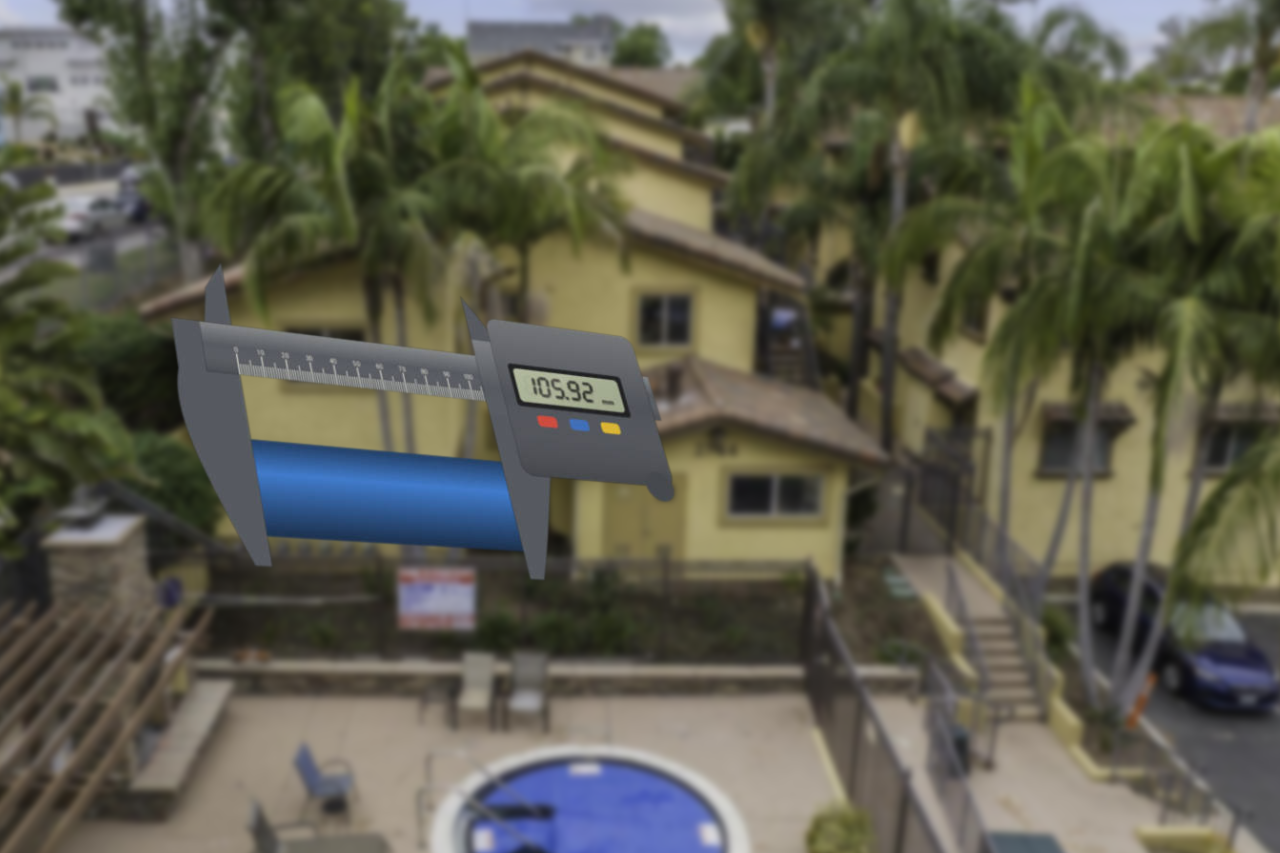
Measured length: 105.92 mm
